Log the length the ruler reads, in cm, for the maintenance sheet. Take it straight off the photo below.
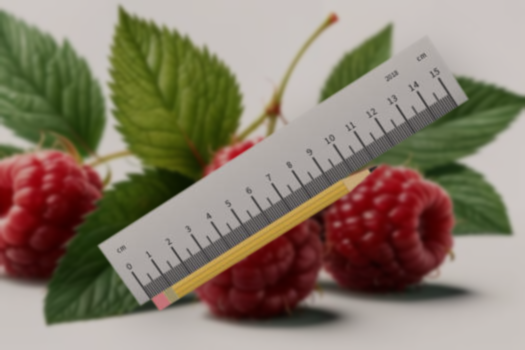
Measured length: 11 cm
